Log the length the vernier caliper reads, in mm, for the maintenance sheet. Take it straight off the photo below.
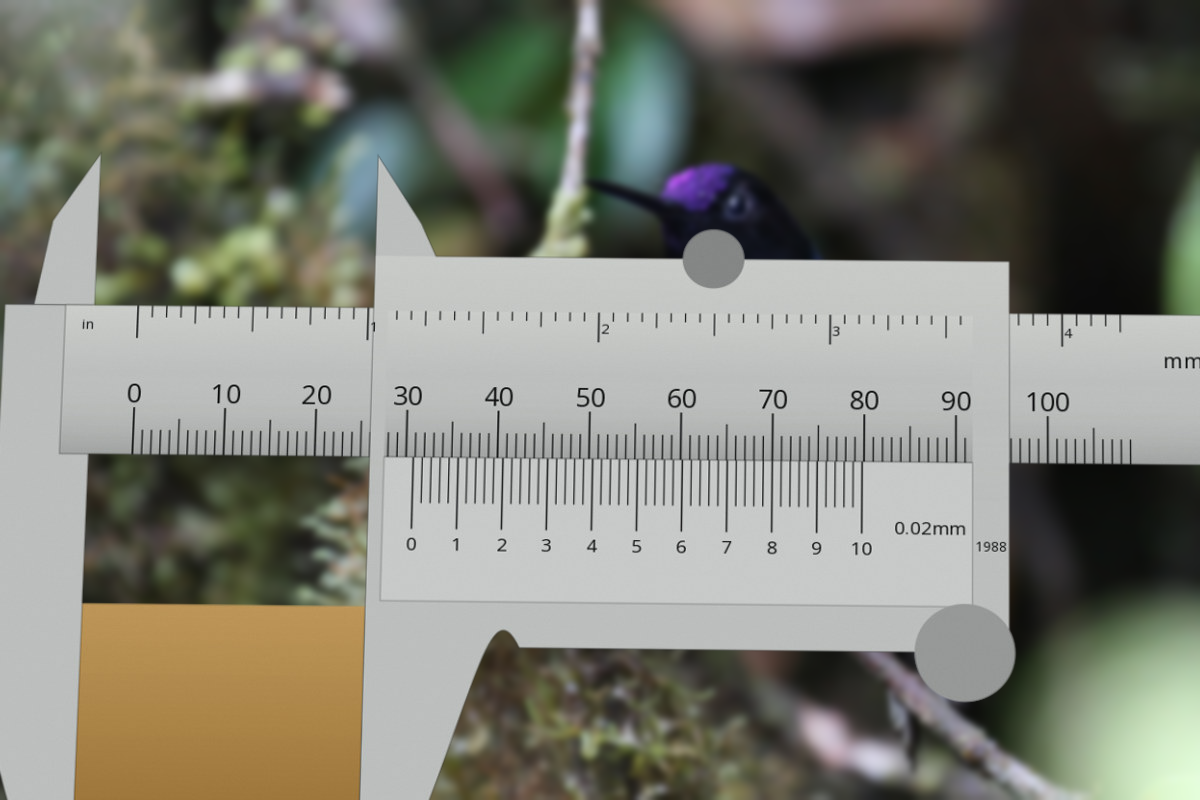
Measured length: 30.8 mm
